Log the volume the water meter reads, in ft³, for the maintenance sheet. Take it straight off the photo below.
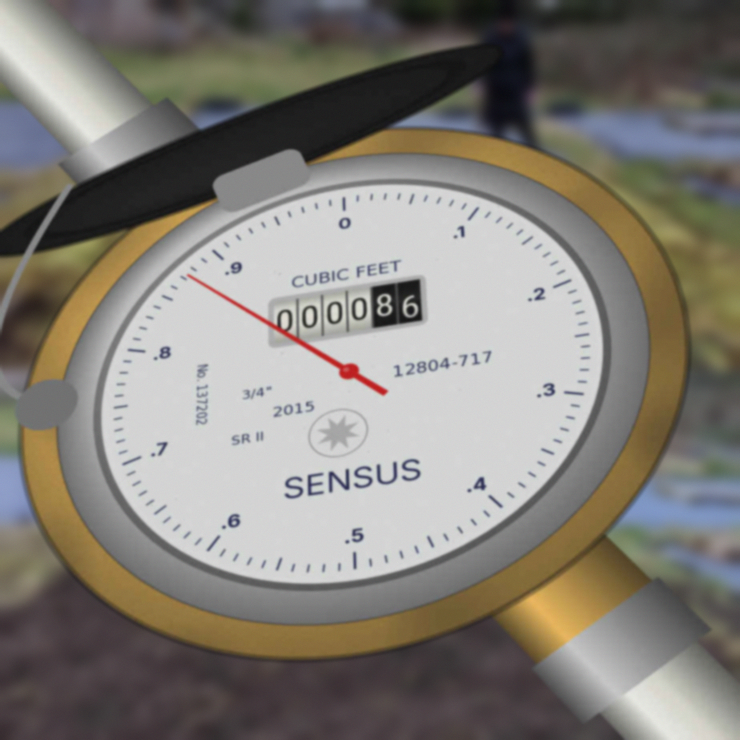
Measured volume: 85.87 ft³
